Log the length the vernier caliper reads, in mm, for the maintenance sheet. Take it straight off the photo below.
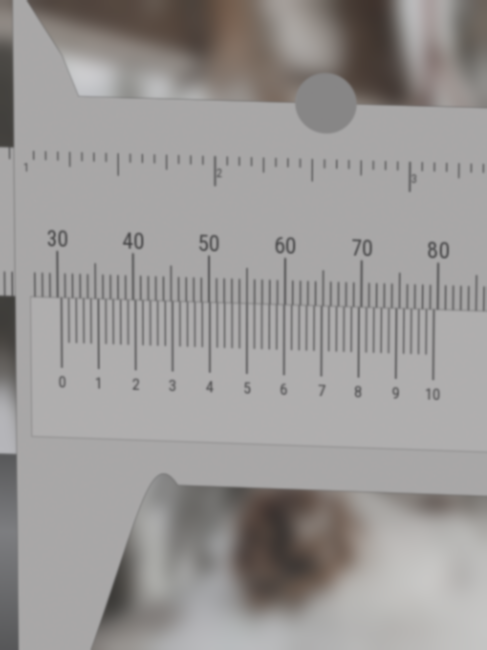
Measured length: 30.5 mm
